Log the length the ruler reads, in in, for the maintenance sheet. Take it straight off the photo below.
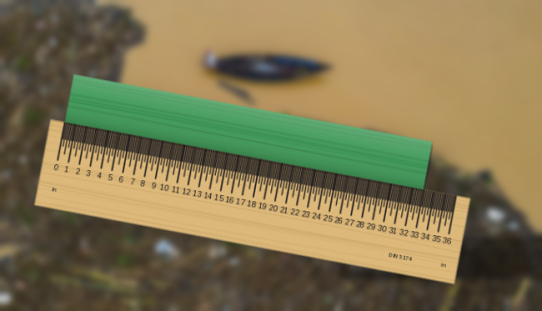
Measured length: 33 in
